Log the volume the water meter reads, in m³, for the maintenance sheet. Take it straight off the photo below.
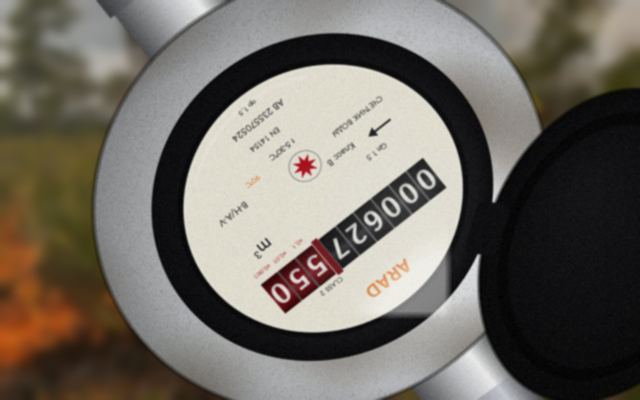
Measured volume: 627.550 m³
